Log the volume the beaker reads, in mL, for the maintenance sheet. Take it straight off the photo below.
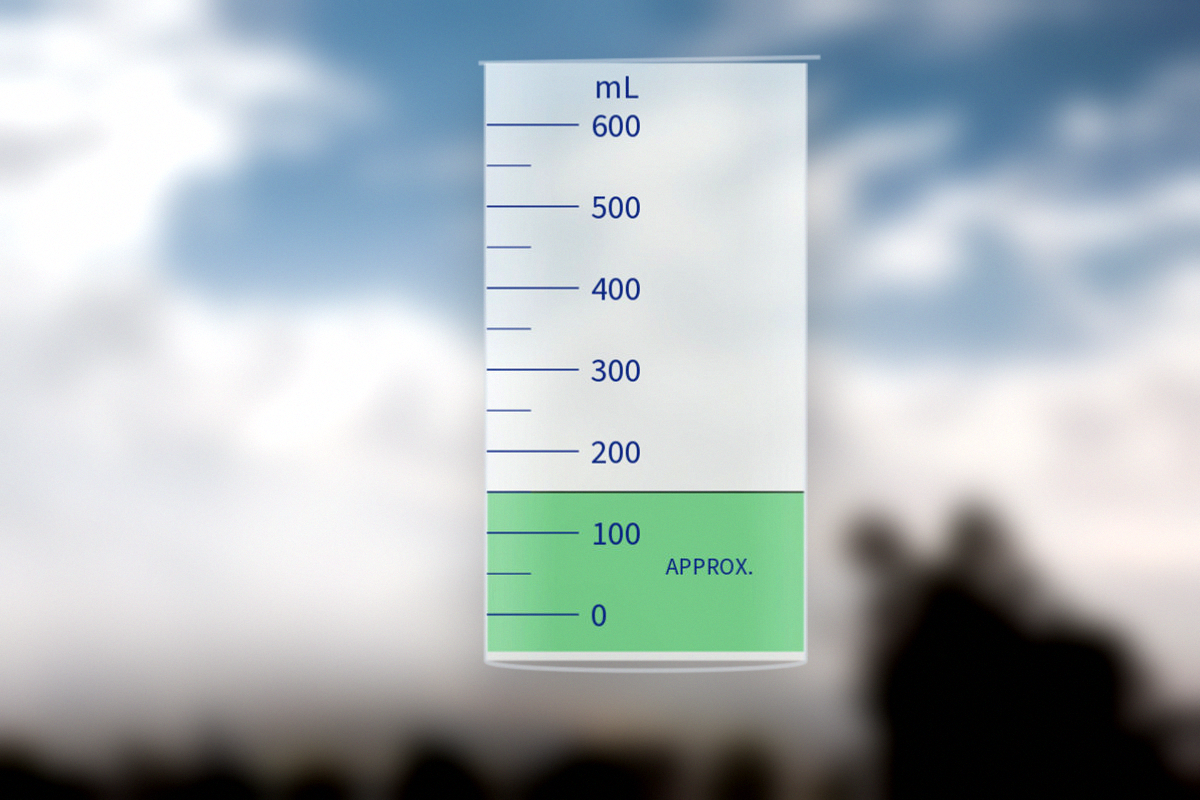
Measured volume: 150 mL
